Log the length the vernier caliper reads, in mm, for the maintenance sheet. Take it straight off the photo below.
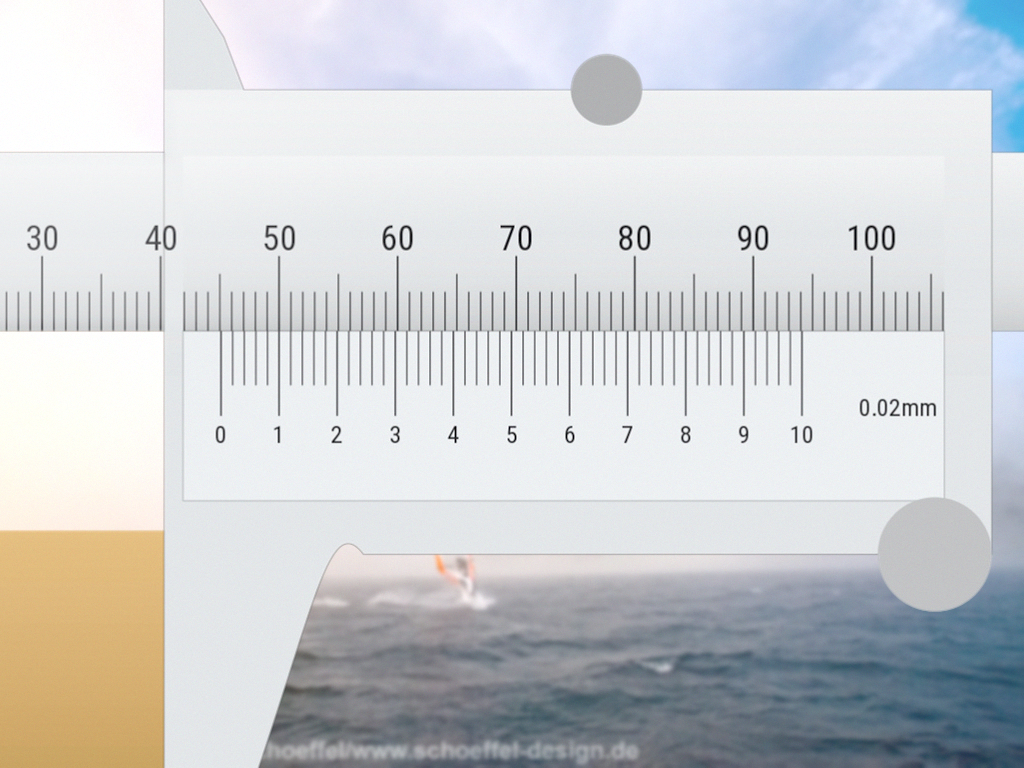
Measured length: 45.1 mm
